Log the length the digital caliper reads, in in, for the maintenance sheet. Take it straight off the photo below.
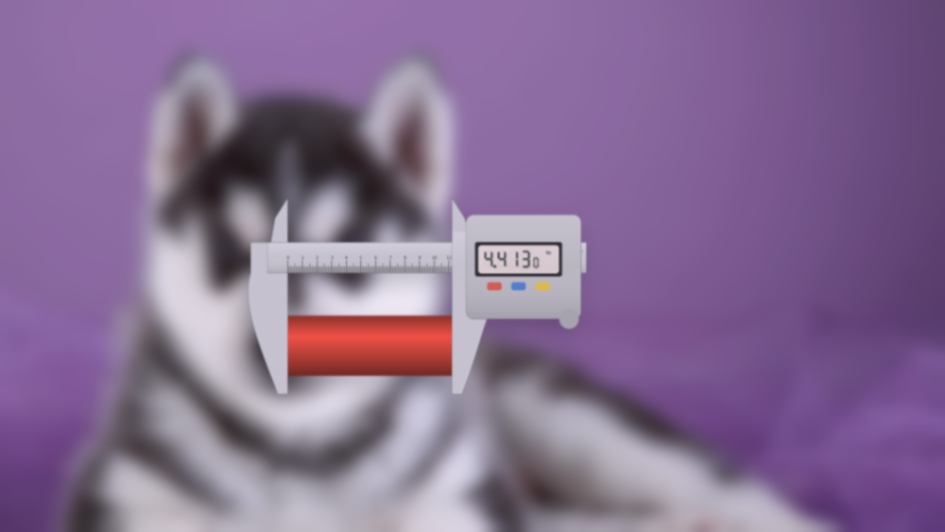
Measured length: 4.4130 in
